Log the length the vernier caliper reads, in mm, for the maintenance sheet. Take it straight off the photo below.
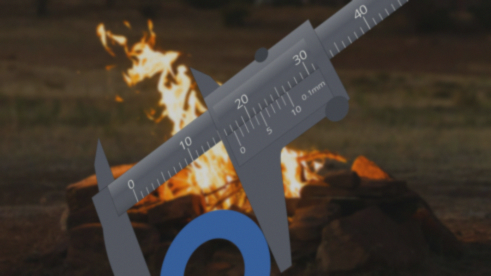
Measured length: 17.2 mm
